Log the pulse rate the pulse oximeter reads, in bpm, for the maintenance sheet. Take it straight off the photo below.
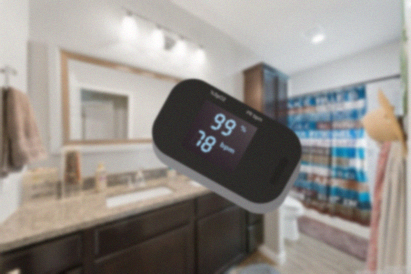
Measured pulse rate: 78 bpm
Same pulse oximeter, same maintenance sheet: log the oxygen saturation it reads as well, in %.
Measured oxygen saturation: 99 %
